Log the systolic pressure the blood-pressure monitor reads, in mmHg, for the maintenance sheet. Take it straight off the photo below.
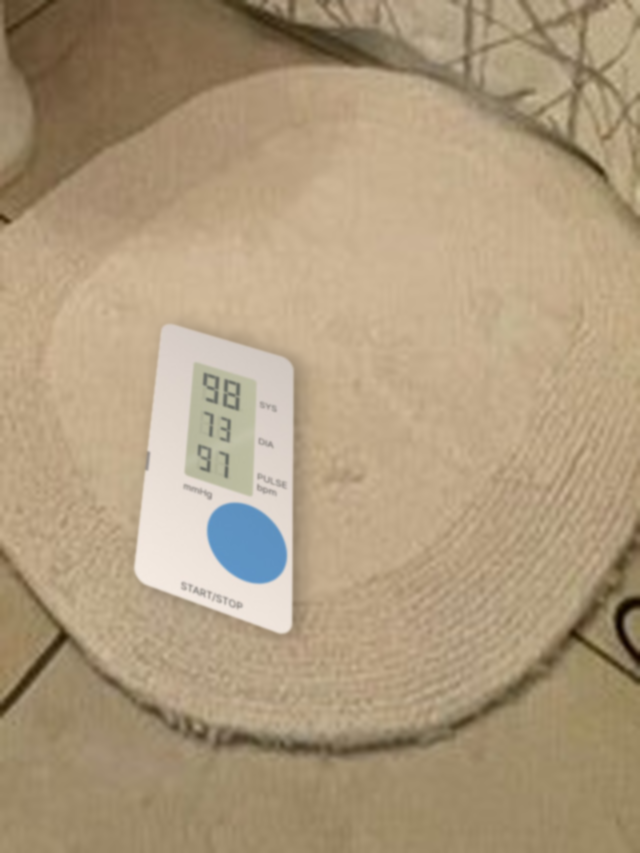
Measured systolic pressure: 98 mmHg
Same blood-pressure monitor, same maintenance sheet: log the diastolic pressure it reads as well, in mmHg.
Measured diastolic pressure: 73 mmHg
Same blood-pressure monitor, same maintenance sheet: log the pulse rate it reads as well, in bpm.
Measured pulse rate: 97 bpm
